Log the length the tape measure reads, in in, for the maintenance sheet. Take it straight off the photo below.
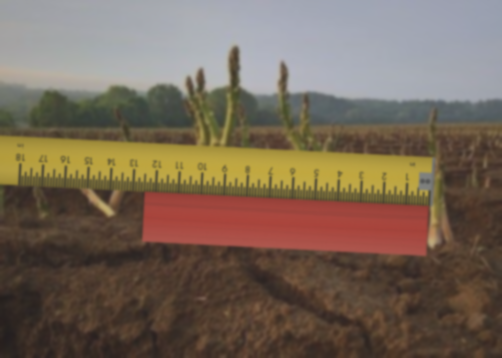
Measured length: 12.5 in
